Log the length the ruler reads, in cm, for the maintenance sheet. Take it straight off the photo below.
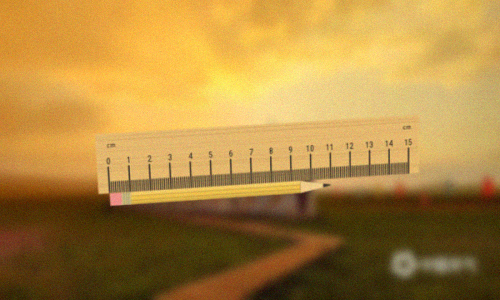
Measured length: 11 cm
